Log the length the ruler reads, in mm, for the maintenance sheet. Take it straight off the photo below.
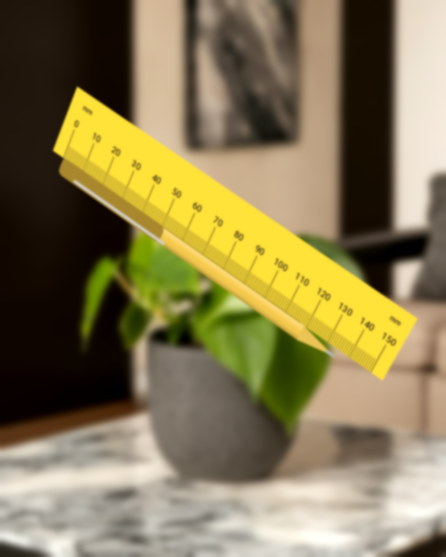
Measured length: 135 mm
